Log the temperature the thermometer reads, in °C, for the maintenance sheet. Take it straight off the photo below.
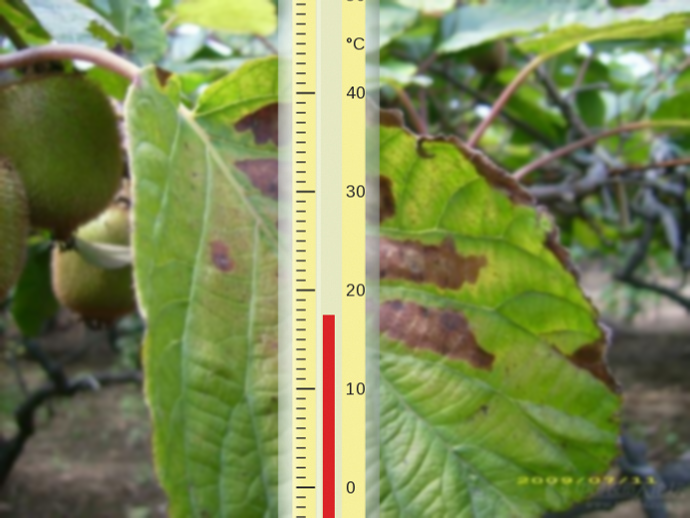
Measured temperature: 17.5 °C
